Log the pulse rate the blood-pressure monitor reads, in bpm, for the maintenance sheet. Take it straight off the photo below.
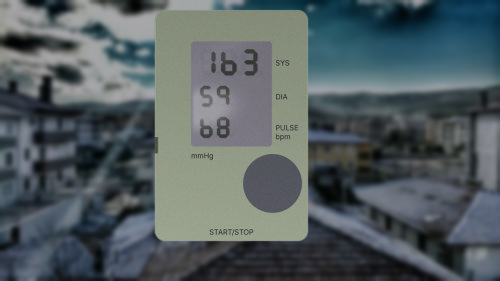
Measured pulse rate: 68 bpm
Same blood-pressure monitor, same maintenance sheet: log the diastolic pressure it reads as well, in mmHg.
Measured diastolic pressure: 59 mmHg
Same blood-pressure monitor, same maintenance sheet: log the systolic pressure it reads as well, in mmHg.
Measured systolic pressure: 163 mmHg
